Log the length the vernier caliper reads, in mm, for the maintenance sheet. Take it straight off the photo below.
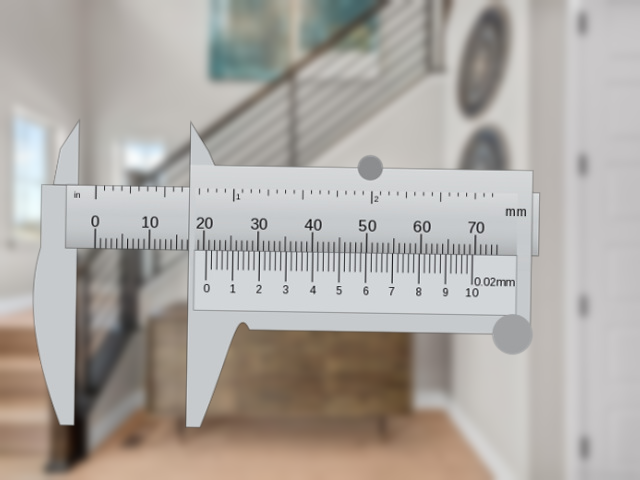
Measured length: 20.5 mm
